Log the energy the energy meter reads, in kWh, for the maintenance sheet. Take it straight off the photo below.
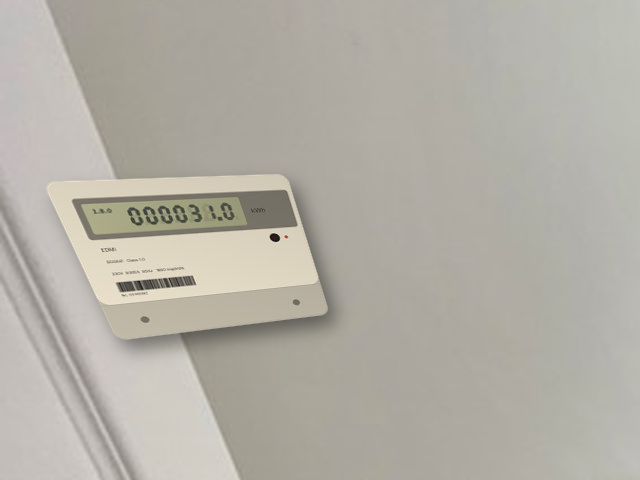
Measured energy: 31.0 kWh
